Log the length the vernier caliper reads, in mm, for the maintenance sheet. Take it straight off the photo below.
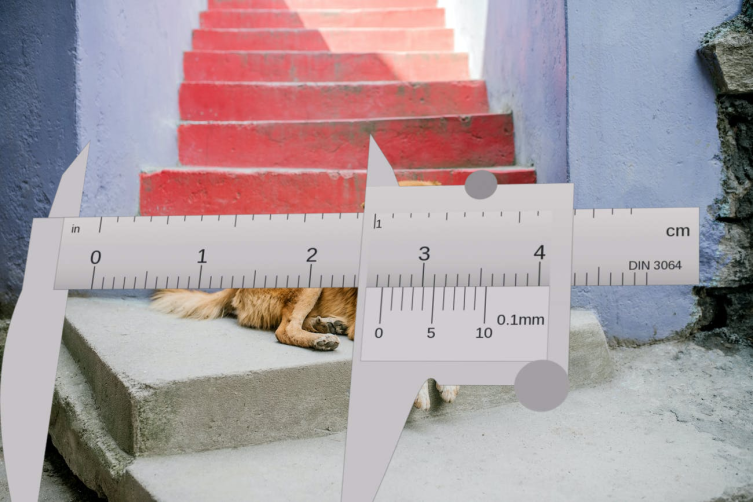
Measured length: 26.5 mm
